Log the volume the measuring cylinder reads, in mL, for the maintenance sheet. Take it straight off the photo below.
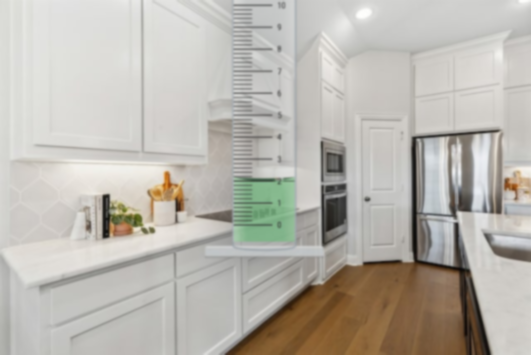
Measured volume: 2 mL
